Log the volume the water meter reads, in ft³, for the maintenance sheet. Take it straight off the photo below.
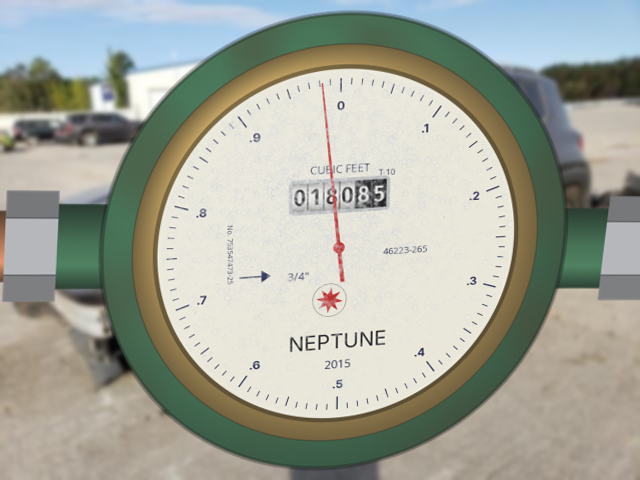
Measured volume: 18084.98 ft³
